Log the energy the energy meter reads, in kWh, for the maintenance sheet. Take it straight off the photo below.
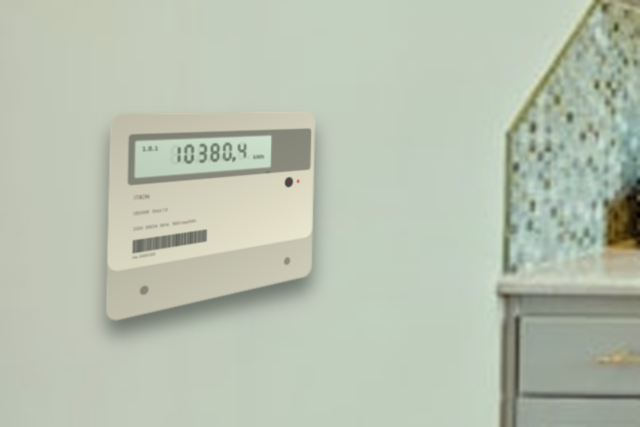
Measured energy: 10380.4 kWh
